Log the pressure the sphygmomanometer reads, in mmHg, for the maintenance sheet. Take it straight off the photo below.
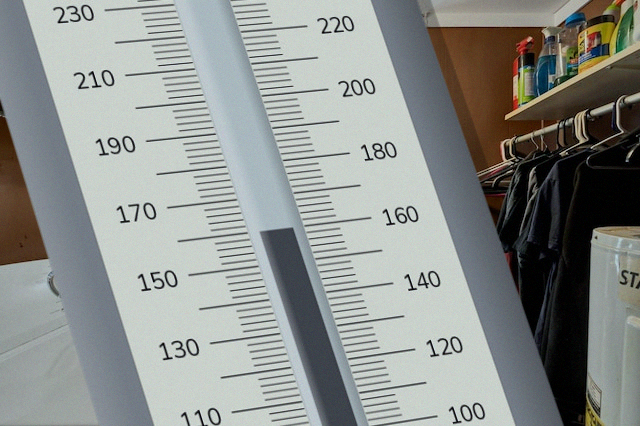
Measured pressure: 160 mmHg
